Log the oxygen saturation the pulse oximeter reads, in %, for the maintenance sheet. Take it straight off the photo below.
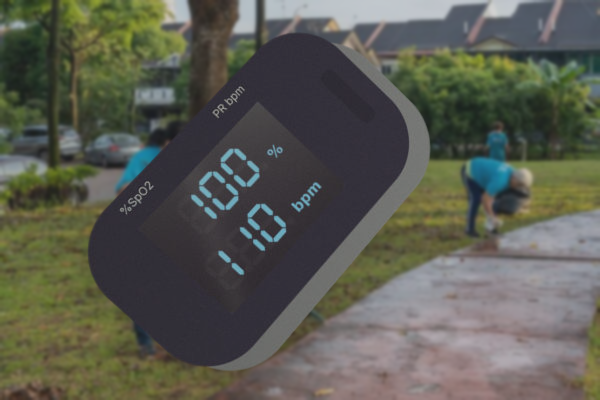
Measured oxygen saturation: 100 %
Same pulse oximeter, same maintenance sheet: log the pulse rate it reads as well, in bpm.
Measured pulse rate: 110 bpm
